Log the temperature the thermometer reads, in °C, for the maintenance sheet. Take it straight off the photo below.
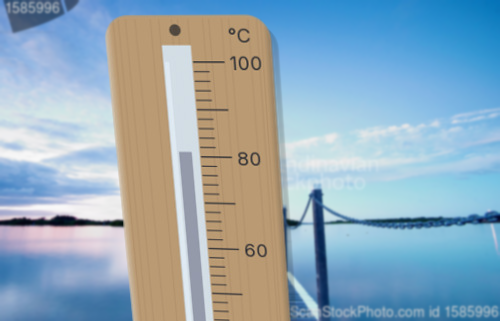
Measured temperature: 81 °C
